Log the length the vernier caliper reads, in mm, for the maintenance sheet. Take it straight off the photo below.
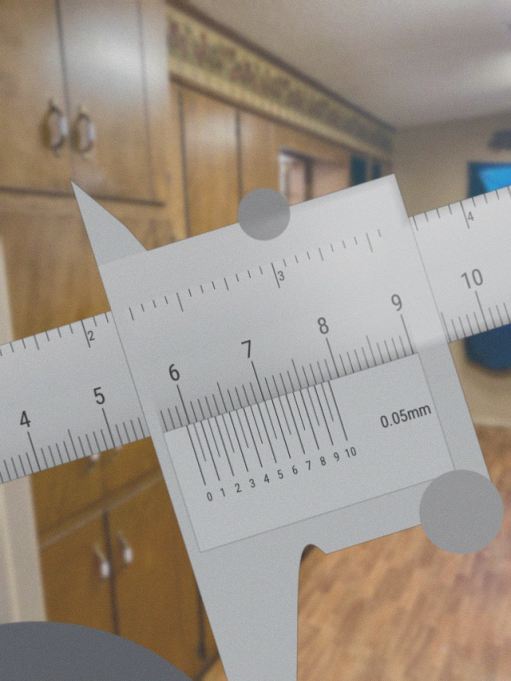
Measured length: 59.6 mm
